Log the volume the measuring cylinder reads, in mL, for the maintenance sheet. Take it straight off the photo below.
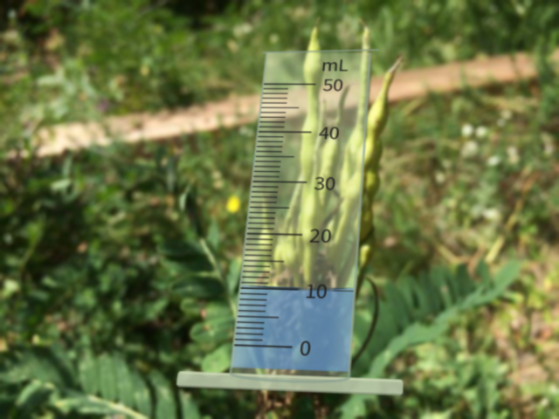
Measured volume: 10 mL
